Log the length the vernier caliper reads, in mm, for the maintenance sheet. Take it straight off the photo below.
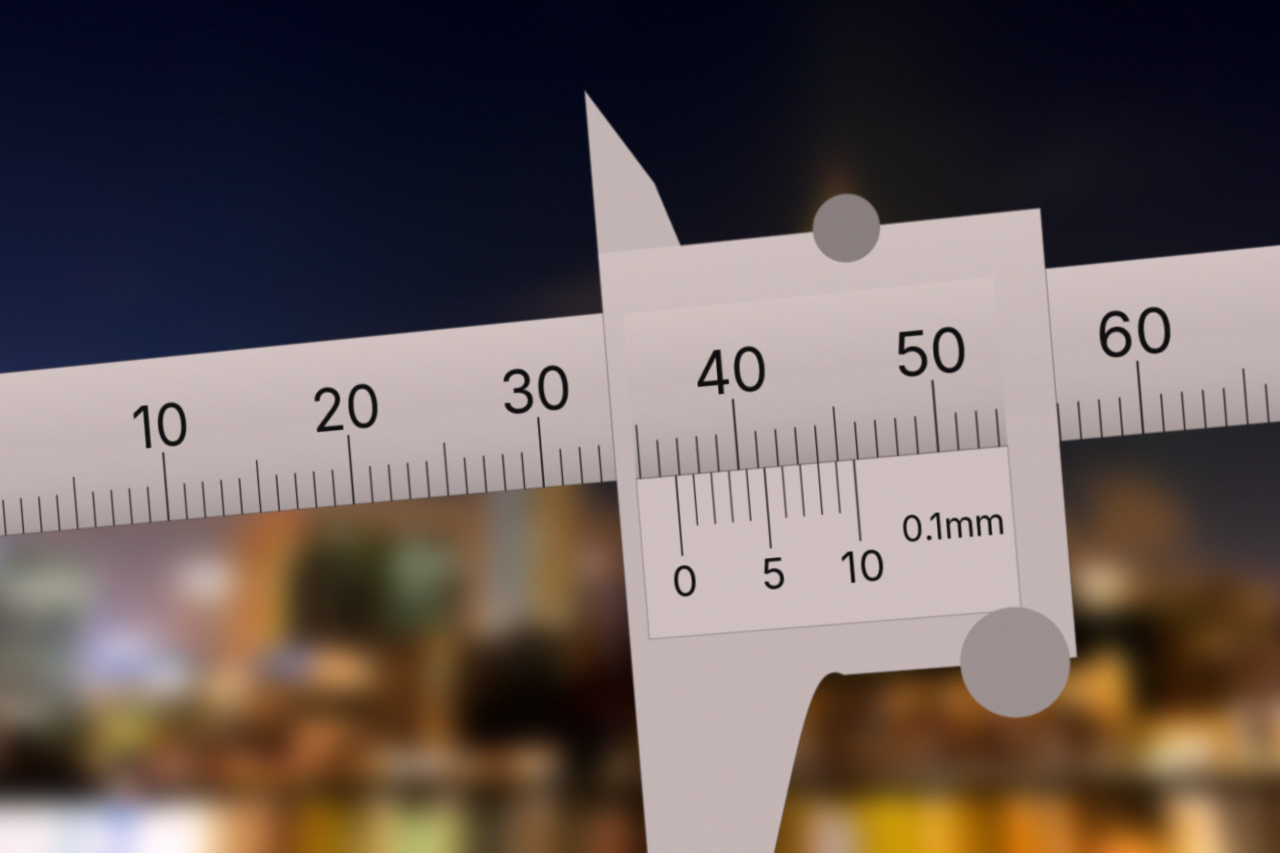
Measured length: 36.8 mm
